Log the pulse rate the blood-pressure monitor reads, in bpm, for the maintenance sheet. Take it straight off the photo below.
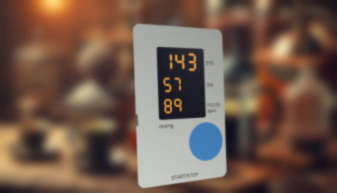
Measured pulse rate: 89 bpm
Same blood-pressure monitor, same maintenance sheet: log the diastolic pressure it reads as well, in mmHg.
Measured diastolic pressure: 57 mmHg
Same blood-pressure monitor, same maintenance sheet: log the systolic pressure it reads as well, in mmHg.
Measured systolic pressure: 143 mmHg
